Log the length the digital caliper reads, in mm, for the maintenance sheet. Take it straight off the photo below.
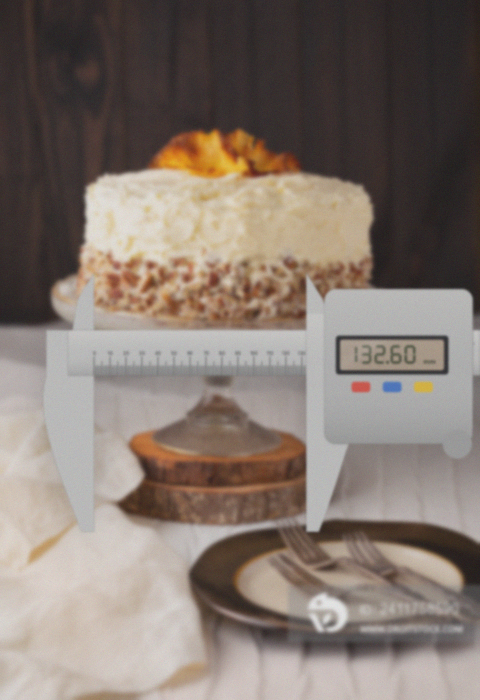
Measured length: 132.60 mm
